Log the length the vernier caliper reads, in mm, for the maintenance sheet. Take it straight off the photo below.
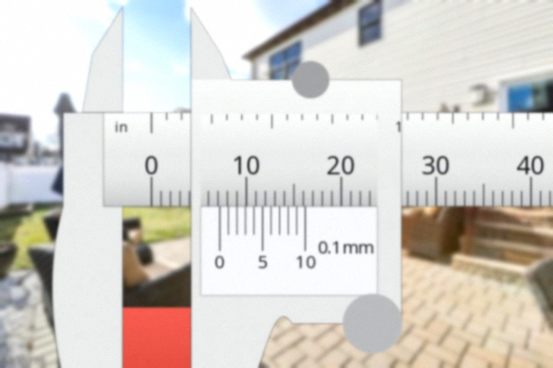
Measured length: 7.2 mm
